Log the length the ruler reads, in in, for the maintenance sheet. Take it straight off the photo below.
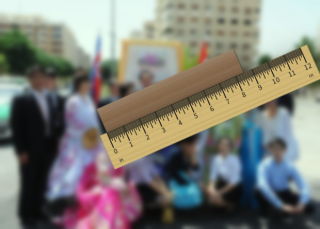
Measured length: 8.5 in
